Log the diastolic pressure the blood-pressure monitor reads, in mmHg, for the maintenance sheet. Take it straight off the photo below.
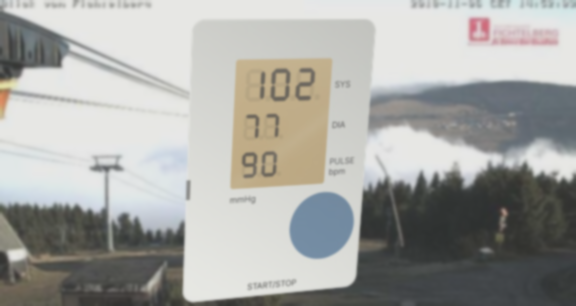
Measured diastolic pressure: 77 mmHg
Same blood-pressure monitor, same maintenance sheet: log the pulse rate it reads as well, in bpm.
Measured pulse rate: 90 bpm
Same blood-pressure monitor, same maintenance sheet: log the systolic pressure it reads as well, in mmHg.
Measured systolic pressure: 102 mmHg
